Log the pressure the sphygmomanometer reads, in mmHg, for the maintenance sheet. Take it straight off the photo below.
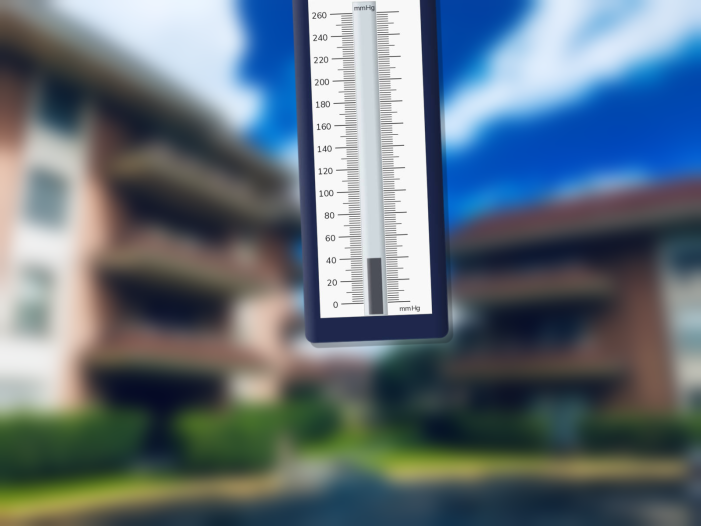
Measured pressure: 40 mmHg
